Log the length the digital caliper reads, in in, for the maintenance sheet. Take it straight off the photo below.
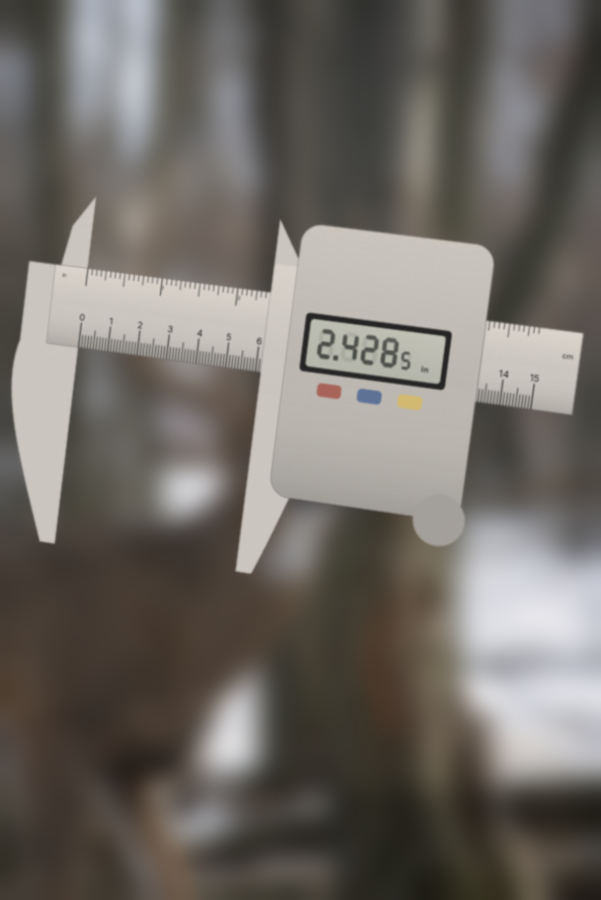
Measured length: 2.4285 in
